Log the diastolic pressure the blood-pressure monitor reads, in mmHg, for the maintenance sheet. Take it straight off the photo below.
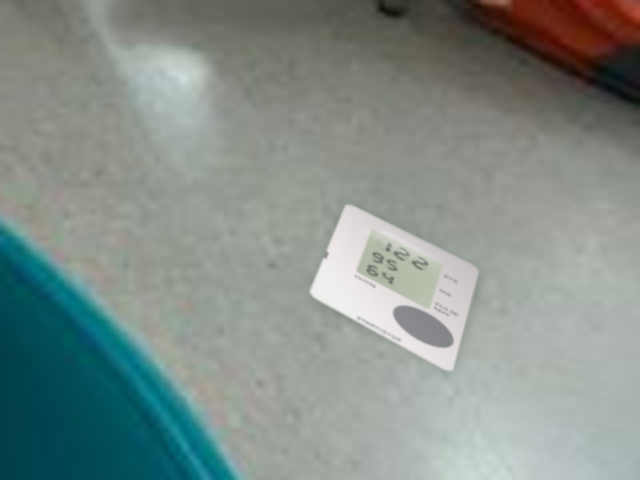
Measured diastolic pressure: 95 mmHg
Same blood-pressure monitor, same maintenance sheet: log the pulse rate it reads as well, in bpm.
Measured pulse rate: 64 bpm
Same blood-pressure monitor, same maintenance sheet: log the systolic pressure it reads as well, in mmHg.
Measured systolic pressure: 122 mmHg
